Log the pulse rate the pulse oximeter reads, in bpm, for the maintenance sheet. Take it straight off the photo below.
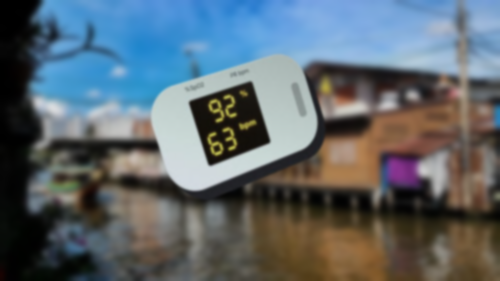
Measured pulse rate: 63 bpm
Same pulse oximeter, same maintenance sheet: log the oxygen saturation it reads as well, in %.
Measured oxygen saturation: 92 %
